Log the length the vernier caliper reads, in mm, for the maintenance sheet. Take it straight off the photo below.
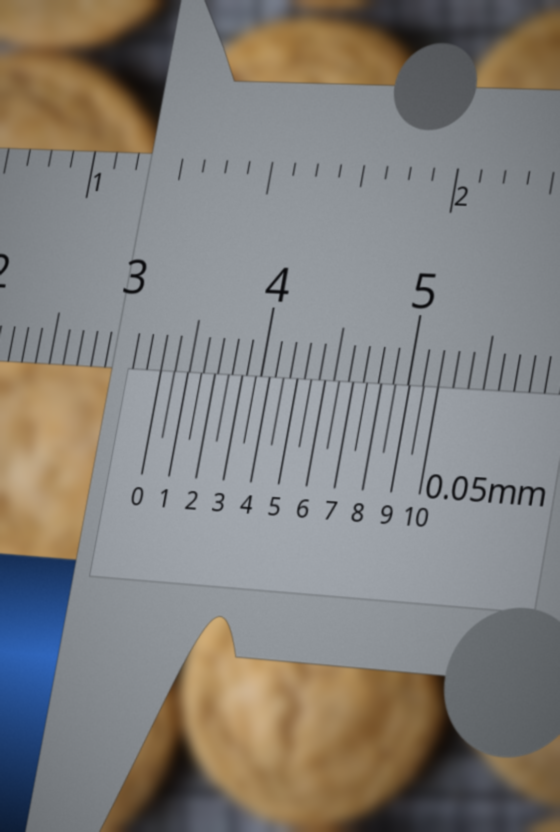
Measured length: 33.0 mm
